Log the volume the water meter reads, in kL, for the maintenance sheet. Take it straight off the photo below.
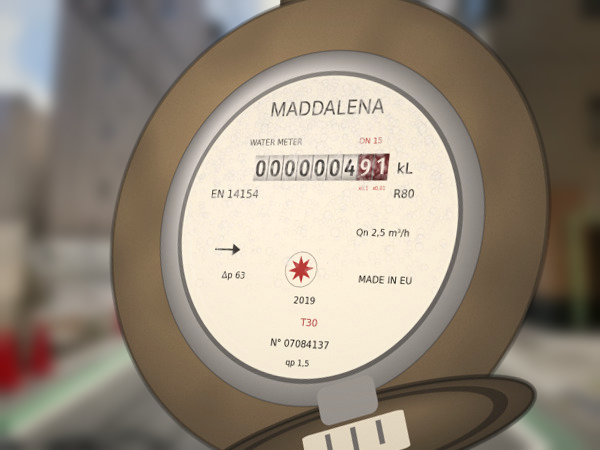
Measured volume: 4.91 kL
